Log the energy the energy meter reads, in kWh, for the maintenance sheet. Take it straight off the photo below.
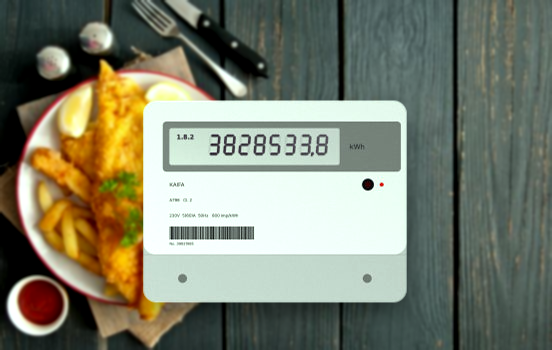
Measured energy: 3828533.8 kWh
